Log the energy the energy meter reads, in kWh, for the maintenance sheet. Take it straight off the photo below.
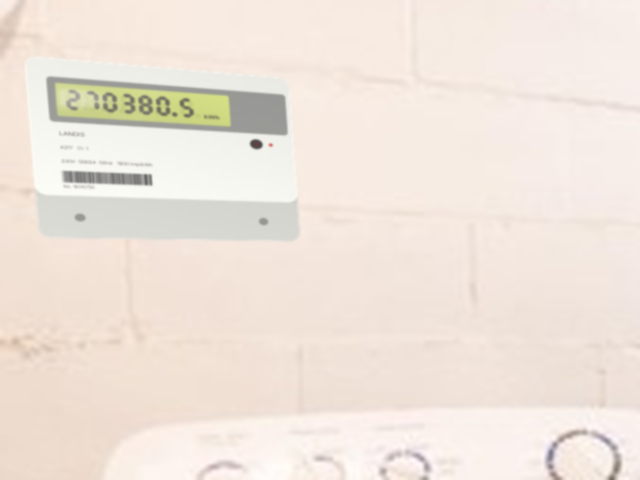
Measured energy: 270380.5 kWh
